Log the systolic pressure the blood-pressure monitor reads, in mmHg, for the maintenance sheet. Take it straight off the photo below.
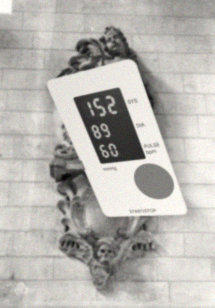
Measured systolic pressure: 152 mmHg
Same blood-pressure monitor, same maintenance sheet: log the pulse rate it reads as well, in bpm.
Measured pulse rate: 60 bpm
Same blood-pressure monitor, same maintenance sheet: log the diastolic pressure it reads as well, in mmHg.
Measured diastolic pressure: 89 mmHg
